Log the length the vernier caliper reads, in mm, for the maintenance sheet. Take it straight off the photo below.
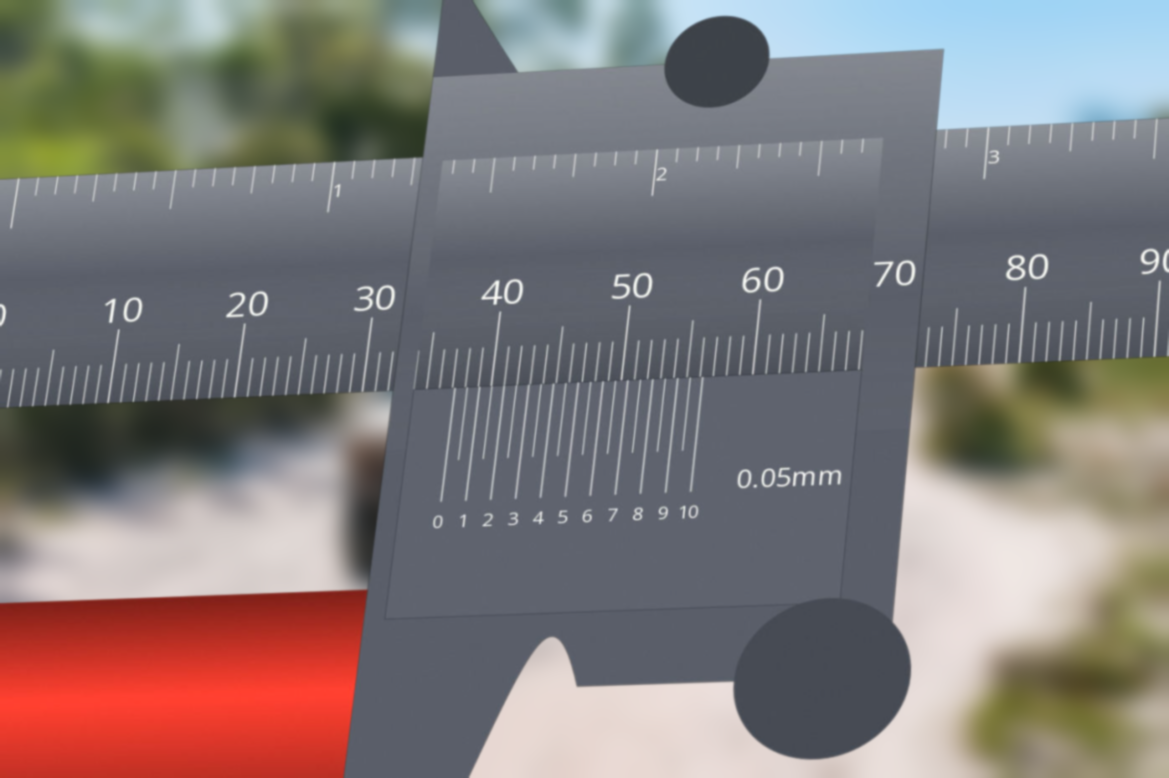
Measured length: 37.2 mm
